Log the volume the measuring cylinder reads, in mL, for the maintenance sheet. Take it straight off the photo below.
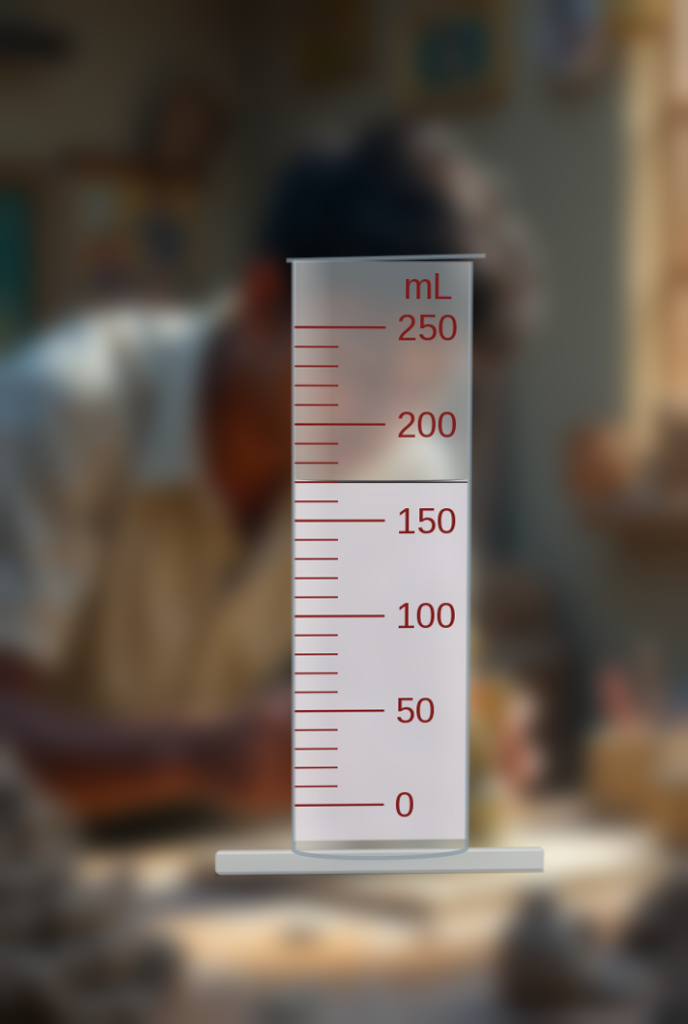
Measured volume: 170 mL
